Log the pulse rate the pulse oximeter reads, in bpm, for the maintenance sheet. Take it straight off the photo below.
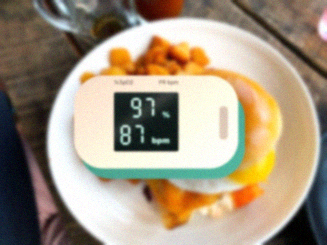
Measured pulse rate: 87 bpm
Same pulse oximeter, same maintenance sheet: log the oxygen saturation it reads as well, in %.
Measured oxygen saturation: 97 %
